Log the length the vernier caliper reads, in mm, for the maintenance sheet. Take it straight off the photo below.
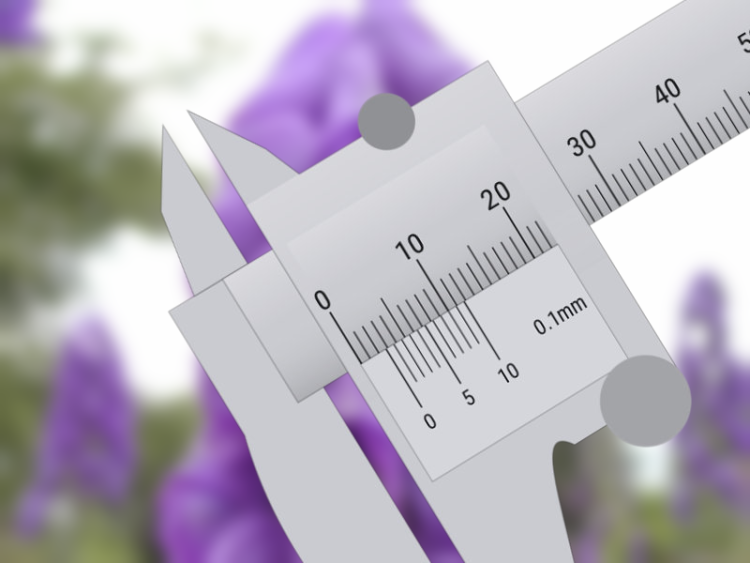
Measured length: 2.8 mm
